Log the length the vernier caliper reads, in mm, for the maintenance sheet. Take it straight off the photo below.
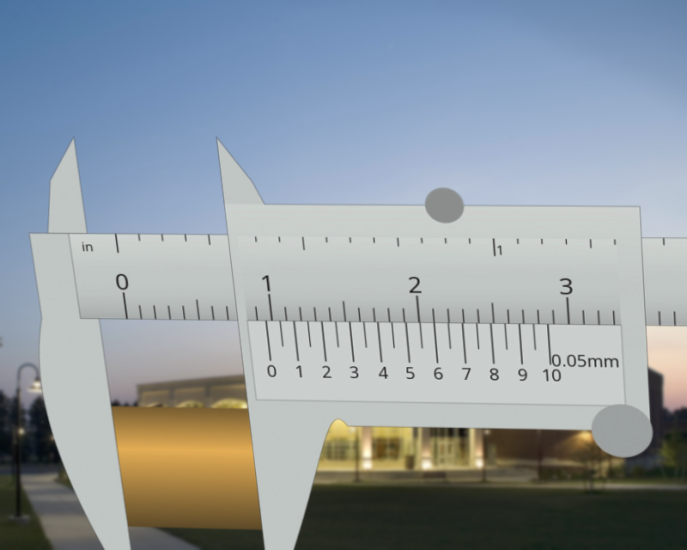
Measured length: 9.6 mm
